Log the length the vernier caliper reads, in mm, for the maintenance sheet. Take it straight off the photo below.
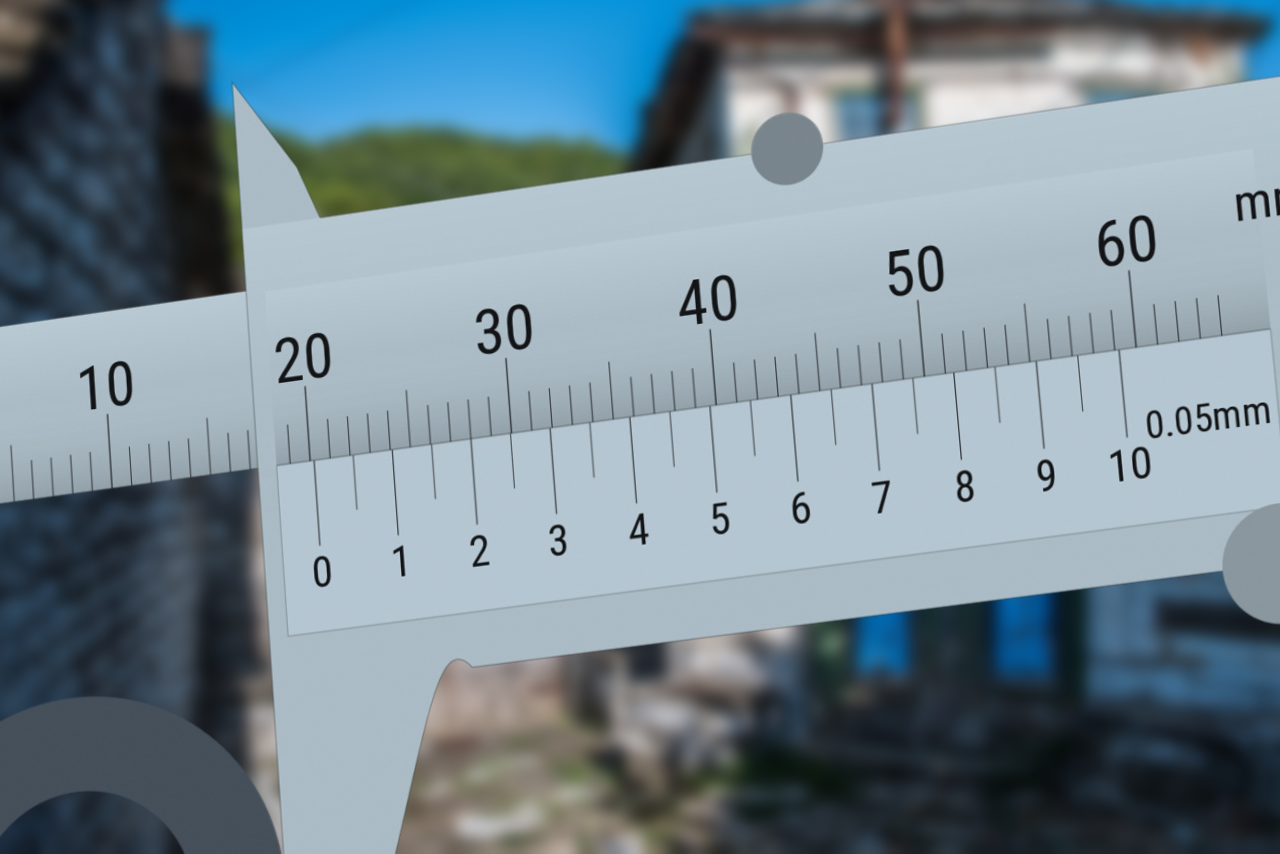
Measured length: 20.2 mm
